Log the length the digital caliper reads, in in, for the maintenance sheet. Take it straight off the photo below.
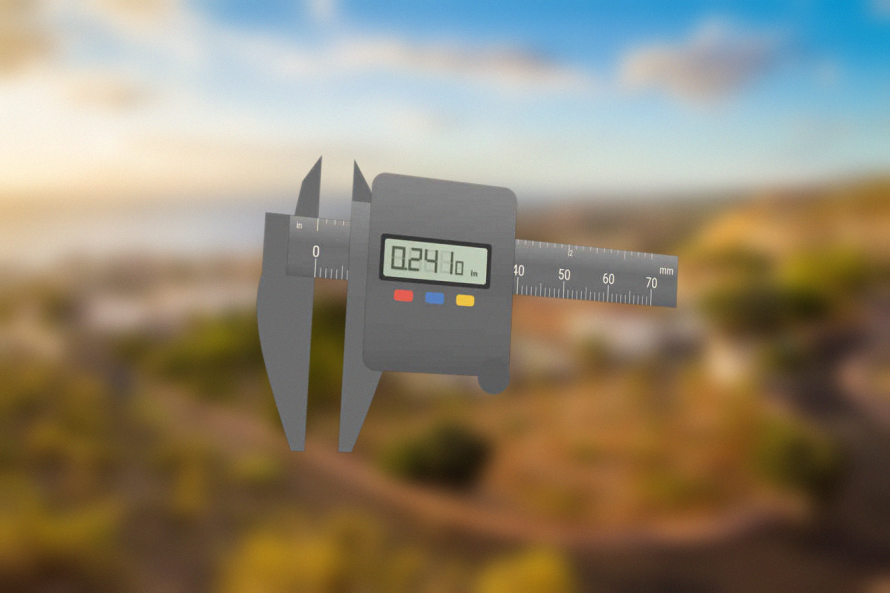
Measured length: 0.2410 in
